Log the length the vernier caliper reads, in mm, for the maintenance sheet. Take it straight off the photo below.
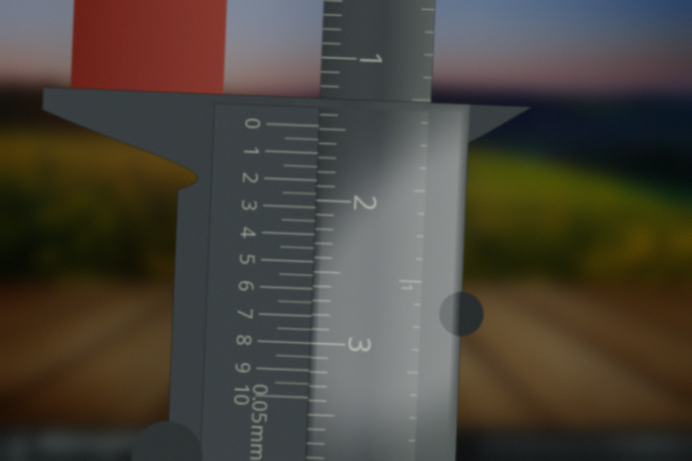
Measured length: 14.8 mm
